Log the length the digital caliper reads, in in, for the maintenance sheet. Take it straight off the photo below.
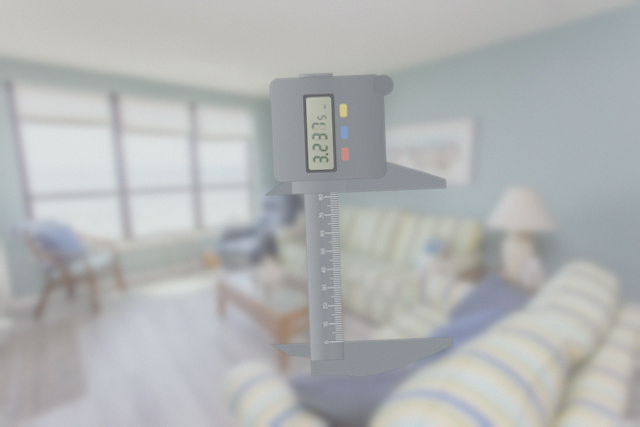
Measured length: 3.2375 in
